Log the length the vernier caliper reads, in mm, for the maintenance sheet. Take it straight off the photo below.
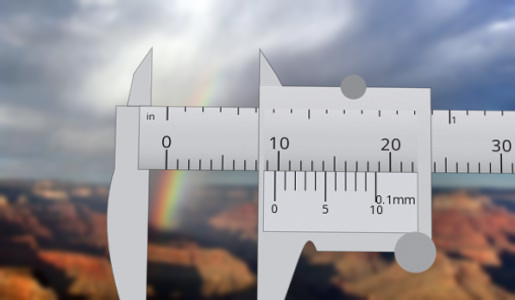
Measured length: 9.7 mm
